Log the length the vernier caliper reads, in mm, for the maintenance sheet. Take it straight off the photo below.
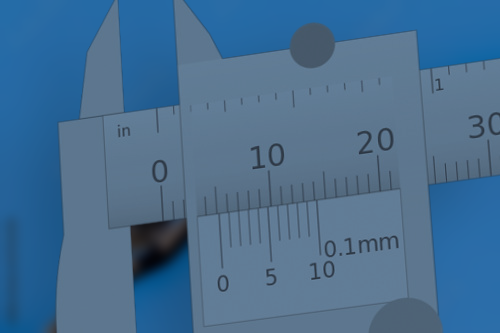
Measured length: 5.2 mm
